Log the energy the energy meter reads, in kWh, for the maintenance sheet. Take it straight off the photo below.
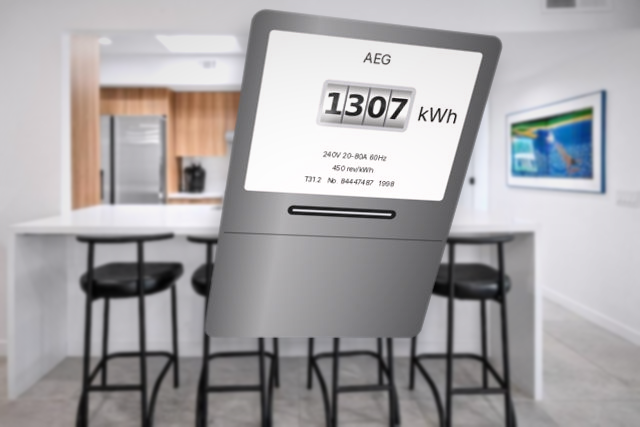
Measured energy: 1307 kWh
